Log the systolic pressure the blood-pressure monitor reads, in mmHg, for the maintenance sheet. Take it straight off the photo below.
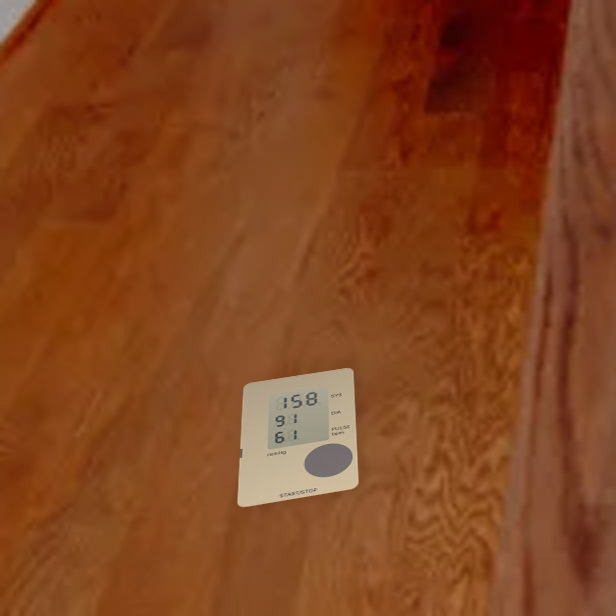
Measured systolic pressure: 158 mmHg
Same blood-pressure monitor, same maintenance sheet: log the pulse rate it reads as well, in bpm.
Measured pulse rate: 61 bpm
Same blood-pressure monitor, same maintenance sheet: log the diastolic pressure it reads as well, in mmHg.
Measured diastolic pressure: 91 mmHg
